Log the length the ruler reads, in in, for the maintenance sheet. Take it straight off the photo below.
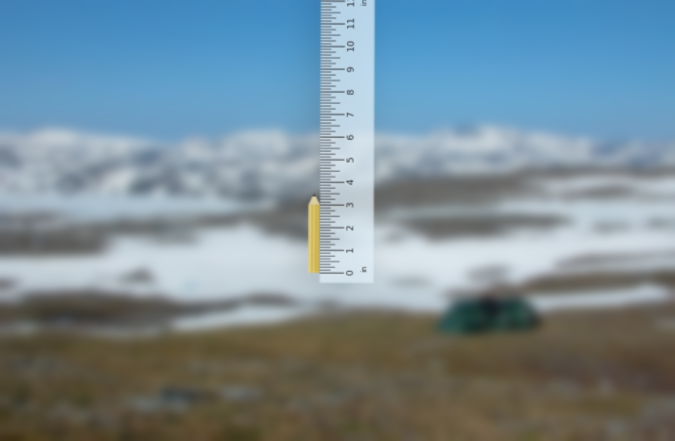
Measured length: 3.5 in
